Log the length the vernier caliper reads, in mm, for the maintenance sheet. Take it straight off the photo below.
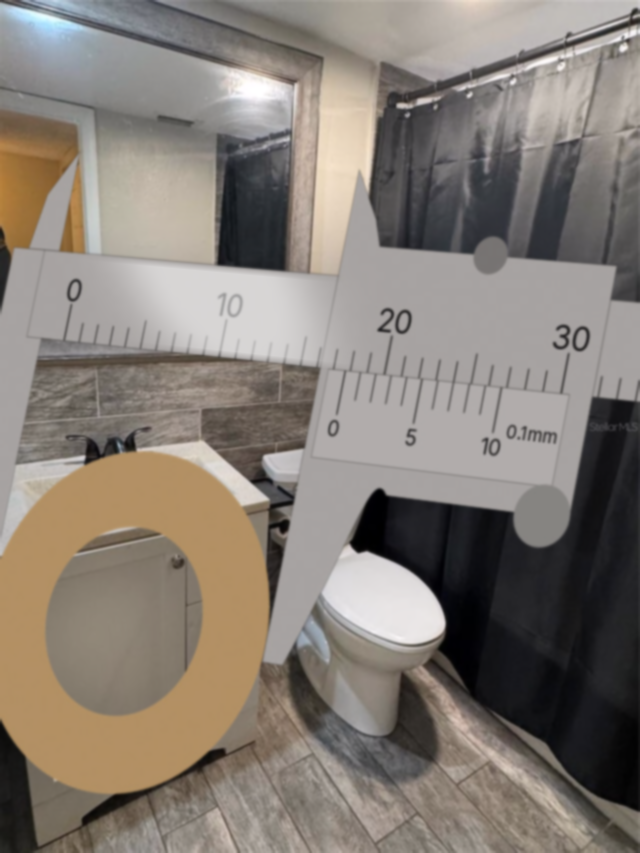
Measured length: 17.7 mm
